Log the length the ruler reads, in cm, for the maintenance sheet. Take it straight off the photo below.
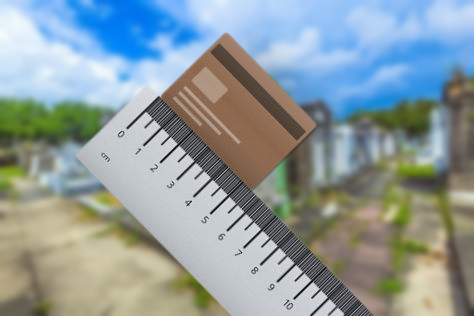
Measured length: 5.5 cm
